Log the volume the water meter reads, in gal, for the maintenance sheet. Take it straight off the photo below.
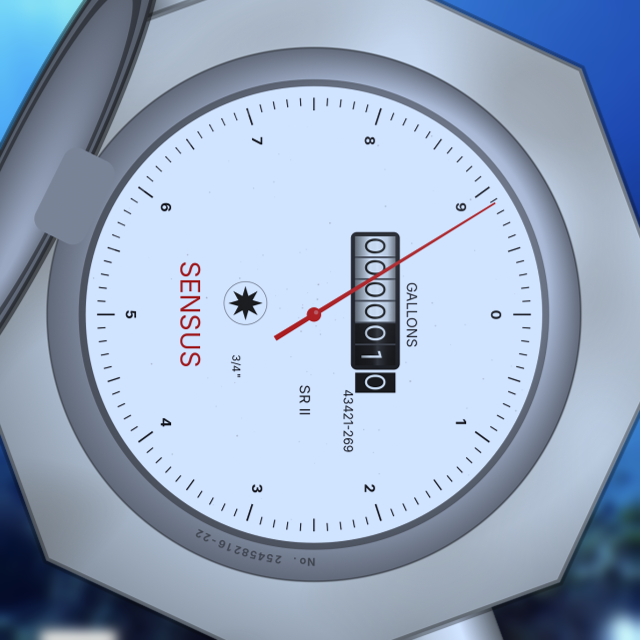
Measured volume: 9.1 gal
